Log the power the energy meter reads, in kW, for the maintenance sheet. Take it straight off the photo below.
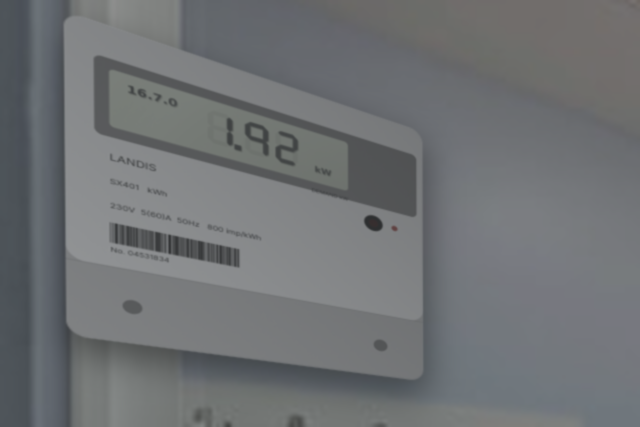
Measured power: 1.92 kW
